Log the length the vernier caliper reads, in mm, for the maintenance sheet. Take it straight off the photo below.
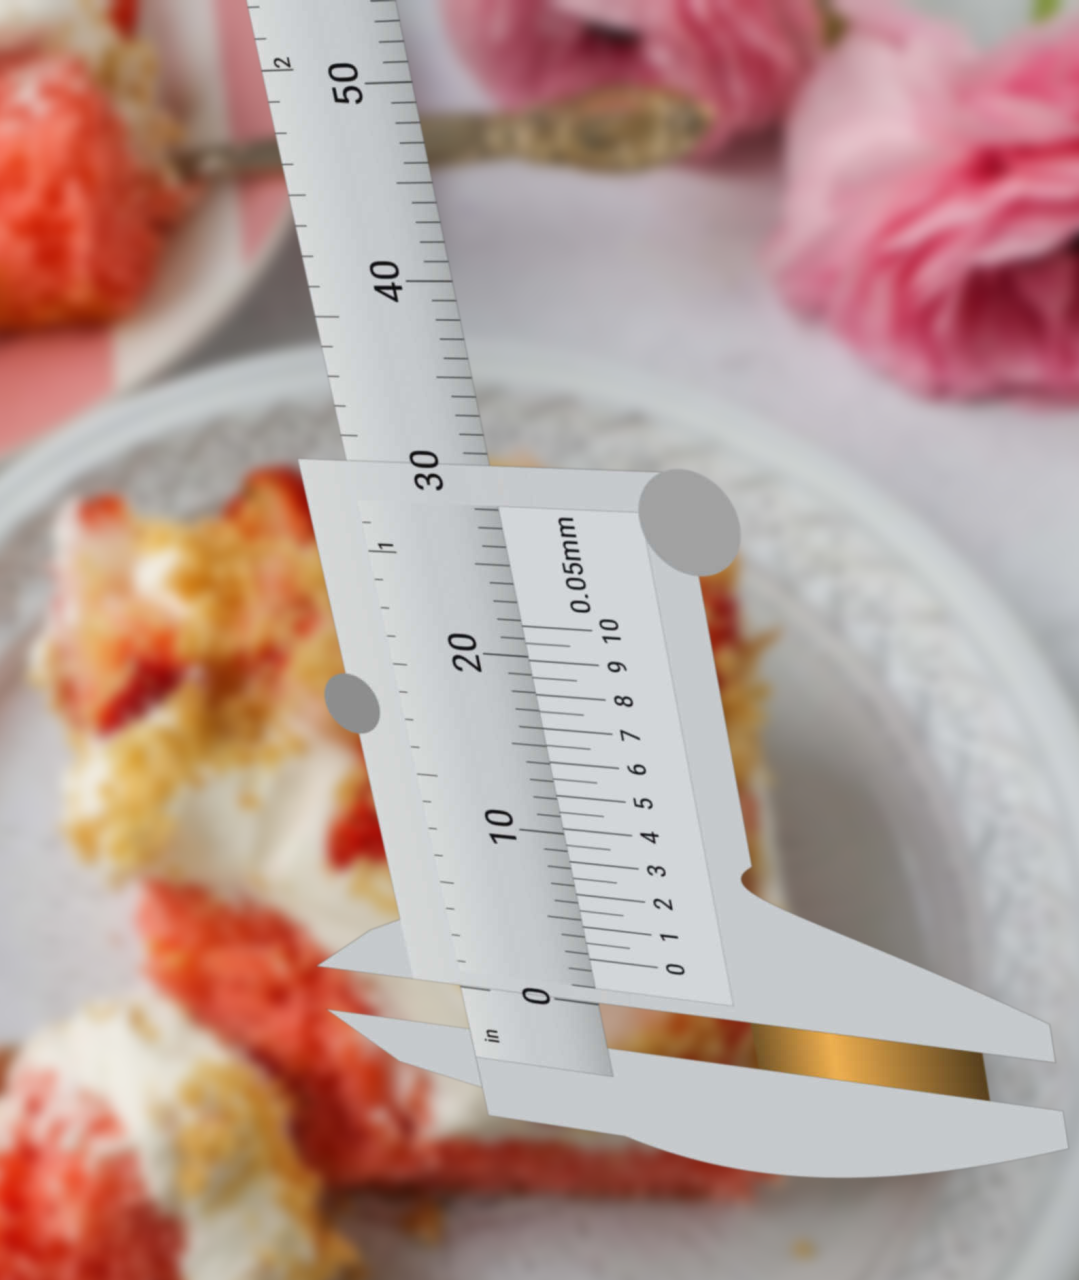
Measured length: 2.7 mm
